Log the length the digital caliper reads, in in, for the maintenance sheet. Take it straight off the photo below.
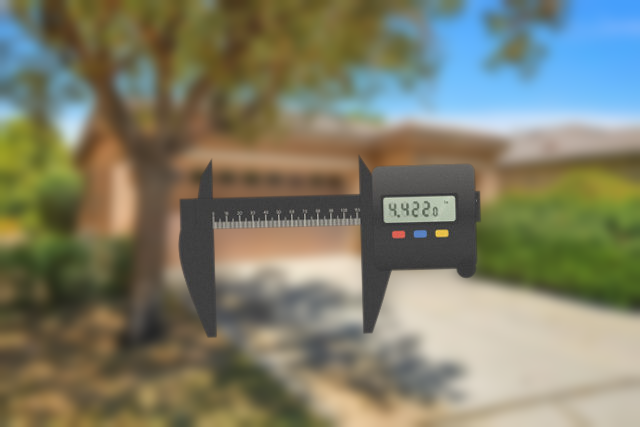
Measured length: 4.4220 in
